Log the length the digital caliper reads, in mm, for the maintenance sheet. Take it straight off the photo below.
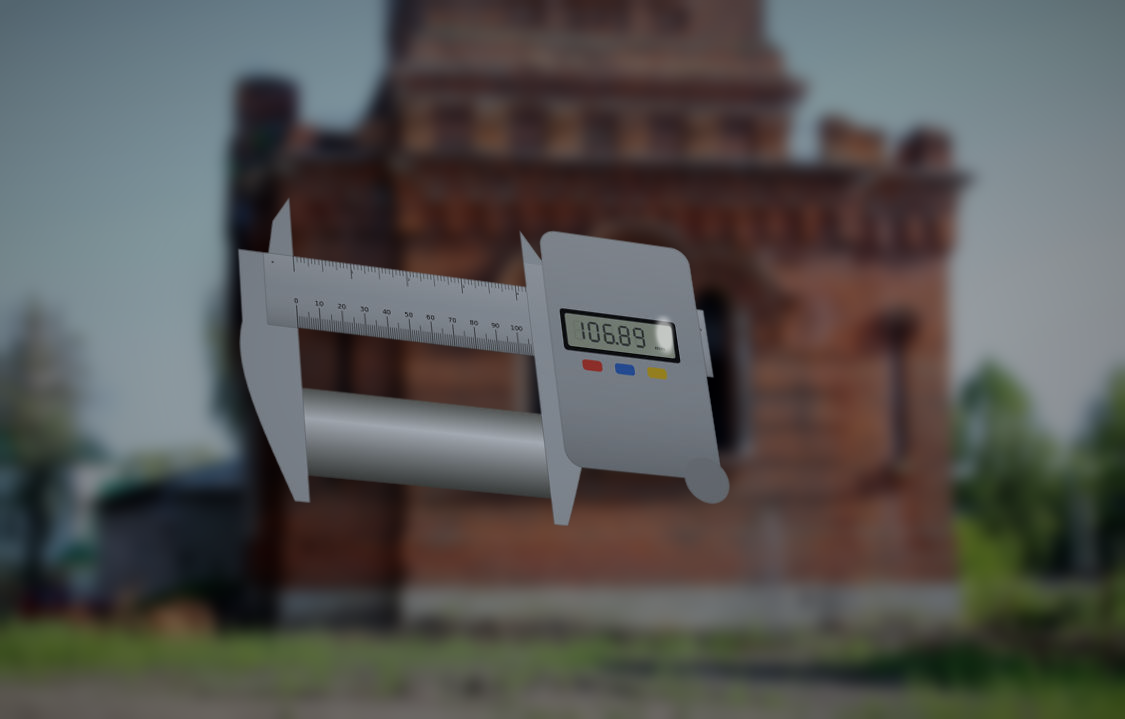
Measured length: 106.89 mm
